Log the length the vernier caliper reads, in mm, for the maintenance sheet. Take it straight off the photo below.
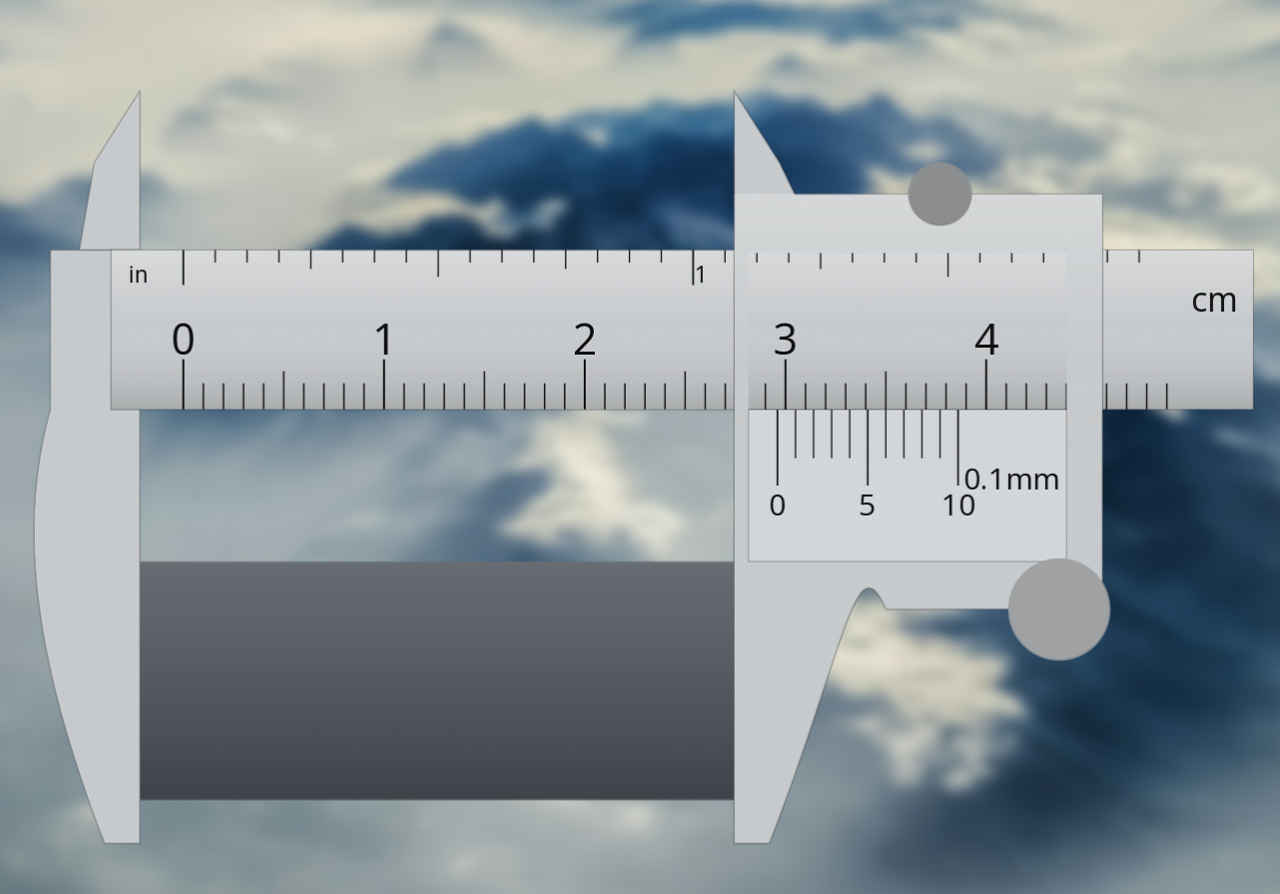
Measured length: 29.6 mm
